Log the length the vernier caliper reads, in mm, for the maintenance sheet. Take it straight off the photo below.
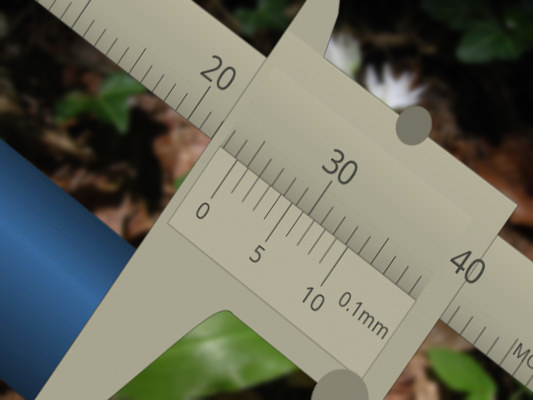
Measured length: 24.2 mm
